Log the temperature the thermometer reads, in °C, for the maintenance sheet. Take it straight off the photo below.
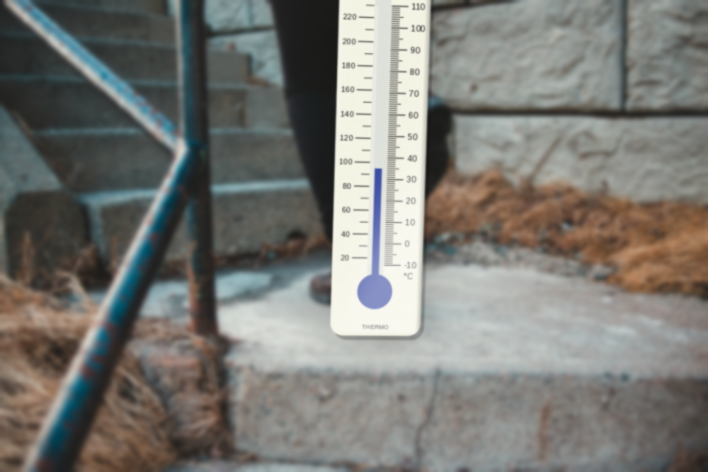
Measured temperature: 35 °C
